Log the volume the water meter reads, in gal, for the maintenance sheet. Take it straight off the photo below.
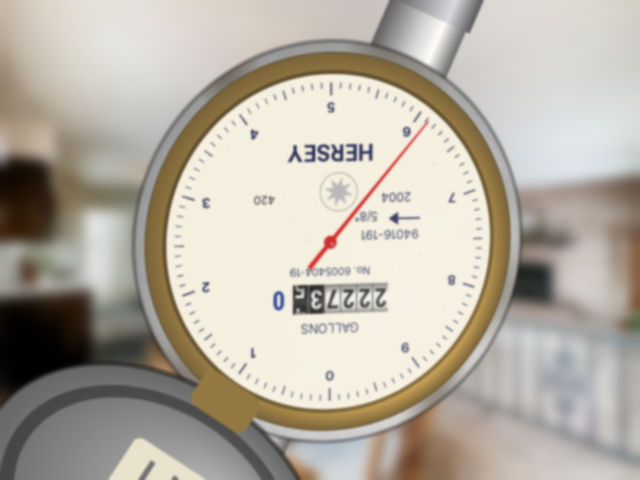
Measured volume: 2227346.1 gal
